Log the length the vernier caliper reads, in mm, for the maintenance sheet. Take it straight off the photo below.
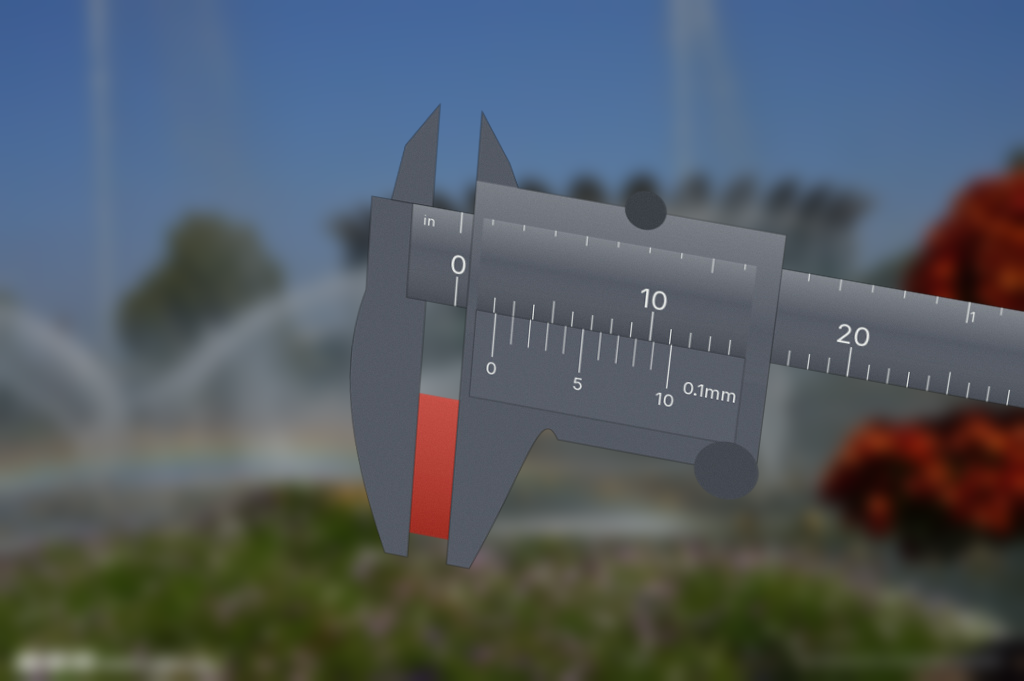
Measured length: 2.1 mm
